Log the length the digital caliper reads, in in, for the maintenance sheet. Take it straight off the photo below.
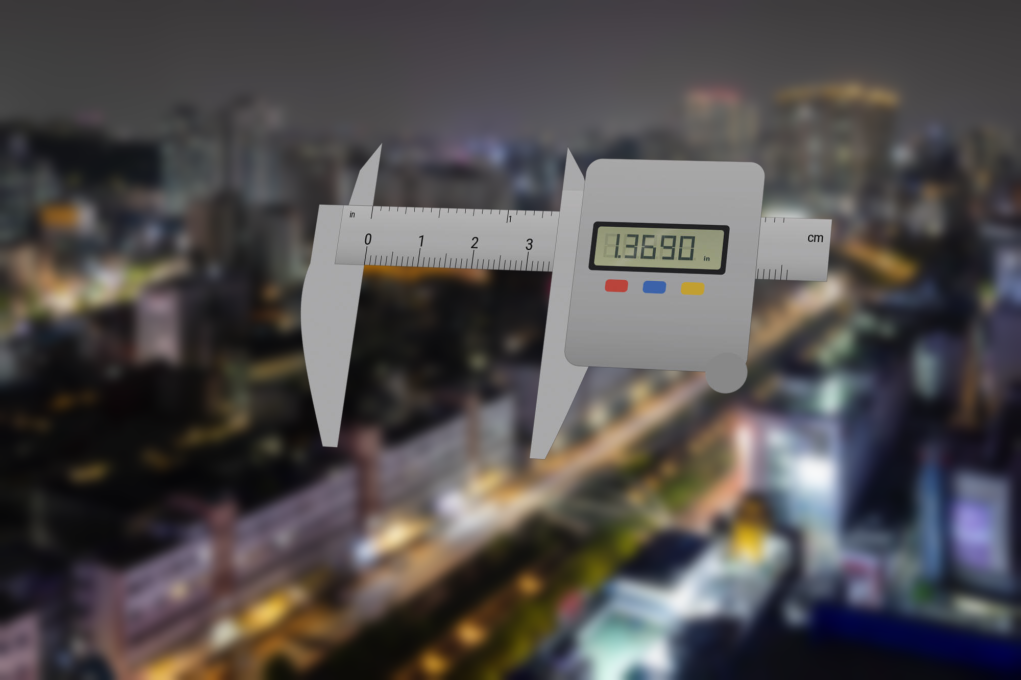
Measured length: 1.3690 in
